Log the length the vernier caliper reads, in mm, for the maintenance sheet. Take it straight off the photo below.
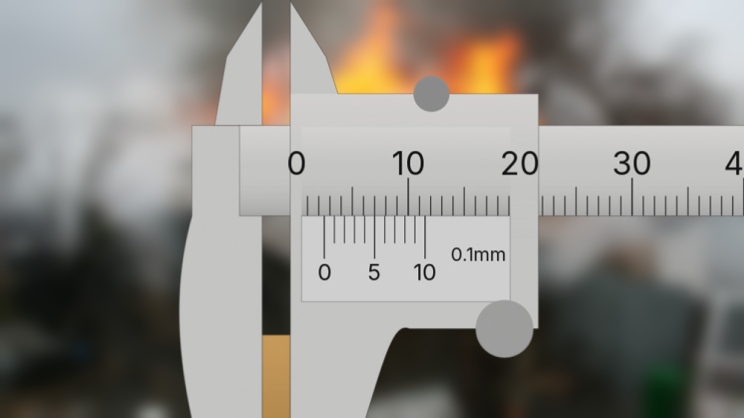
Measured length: 2.5 mm
